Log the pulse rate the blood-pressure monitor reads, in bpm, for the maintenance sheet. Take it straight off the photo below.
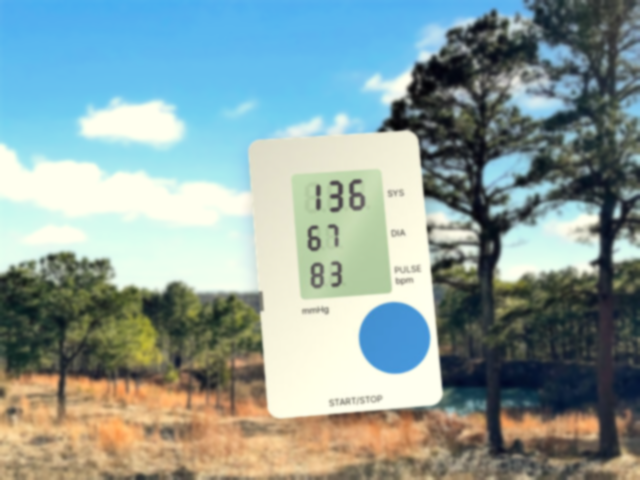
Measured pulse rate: 83 bpm
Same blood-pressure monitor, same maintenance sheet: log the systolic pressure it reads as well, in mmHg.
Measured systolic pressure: 136 mmHg
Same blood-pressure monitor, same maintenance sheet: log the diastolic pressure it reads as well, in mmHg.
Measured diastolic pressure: 67 mmHg
